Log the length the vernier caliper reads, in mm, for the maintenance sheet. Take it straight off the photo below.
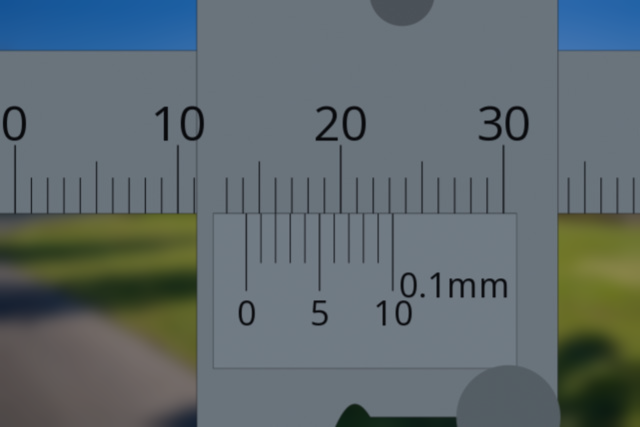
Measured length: 14.2 mm
